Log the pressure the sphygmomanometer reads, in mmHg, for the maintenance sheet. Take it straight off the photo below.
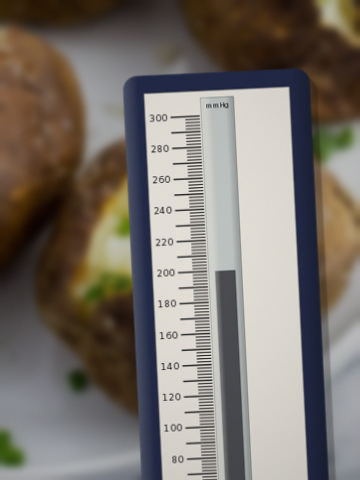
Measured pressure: 200 mmHg
